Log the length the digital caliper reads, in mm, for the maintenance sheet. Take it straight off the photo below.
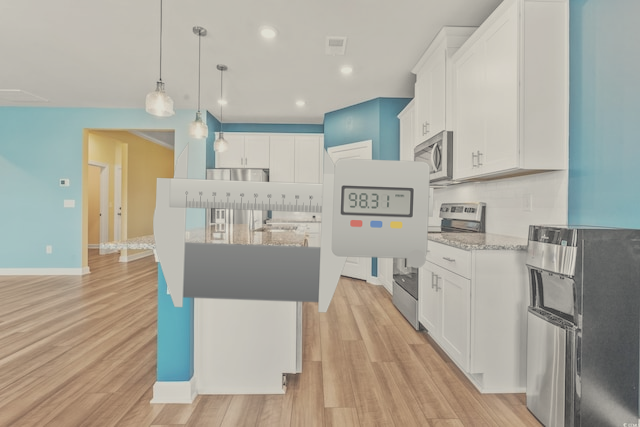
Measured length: 98.31 mm
